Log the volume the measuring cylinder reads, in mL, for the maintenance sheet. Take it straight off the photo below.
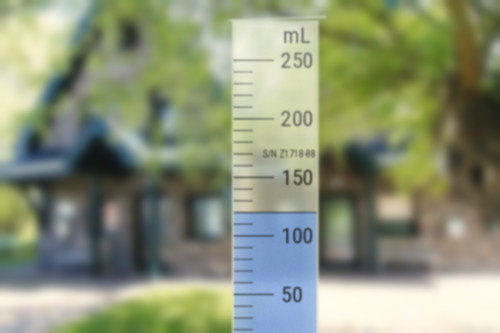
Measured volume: 120 mL
